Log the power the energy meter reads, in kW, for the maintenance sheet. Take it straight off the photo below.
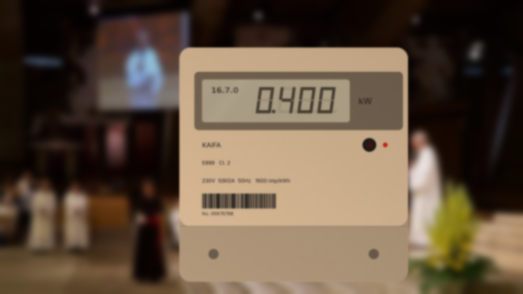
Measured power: 0.400 kW
